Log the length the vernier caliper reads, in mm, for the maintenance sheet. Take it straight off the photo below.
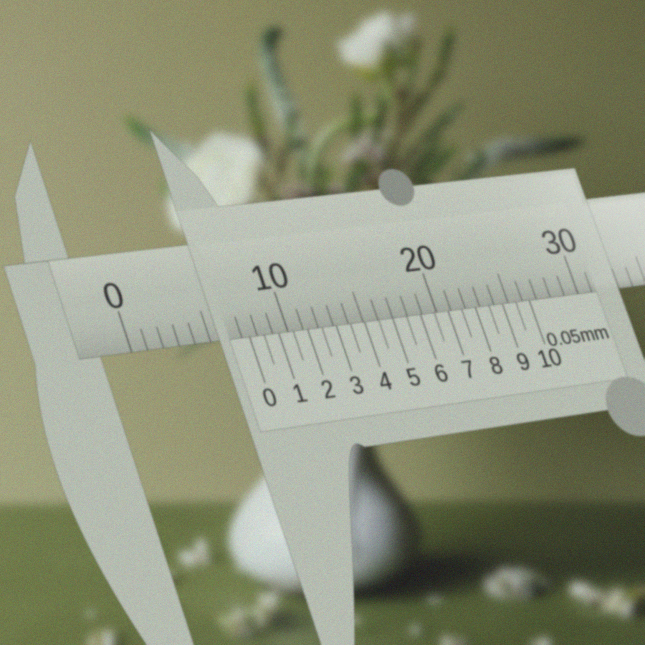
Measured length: 7.5 mm
